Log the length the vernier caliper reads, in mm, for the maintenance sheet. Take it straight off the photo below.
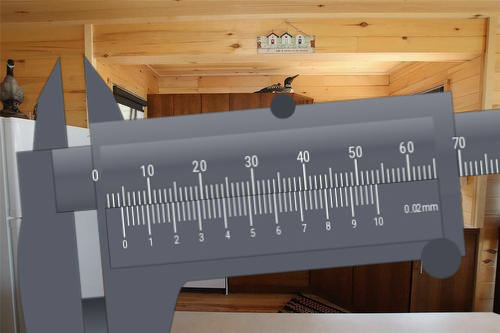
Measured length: 4.5 mm
